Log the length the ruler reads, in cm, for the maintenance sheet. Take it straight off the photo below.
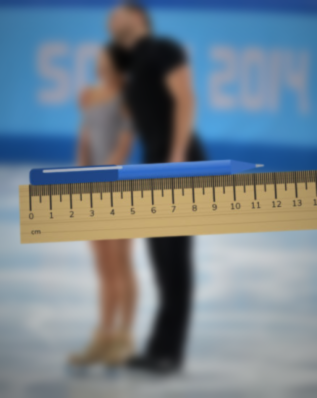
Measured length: 11.5 cm
